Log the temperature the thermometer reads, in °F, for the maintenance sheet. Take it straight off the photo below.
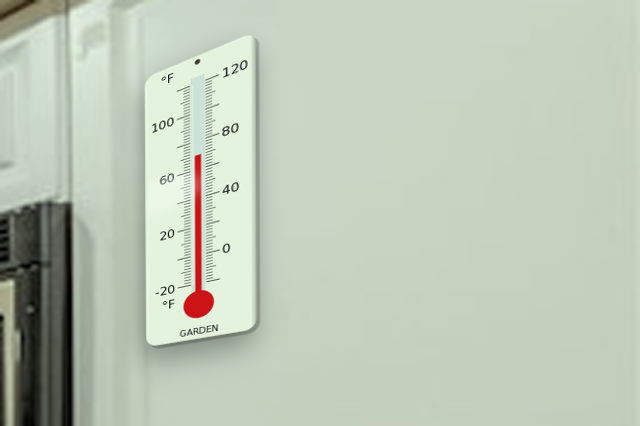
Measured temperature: 70 °F
